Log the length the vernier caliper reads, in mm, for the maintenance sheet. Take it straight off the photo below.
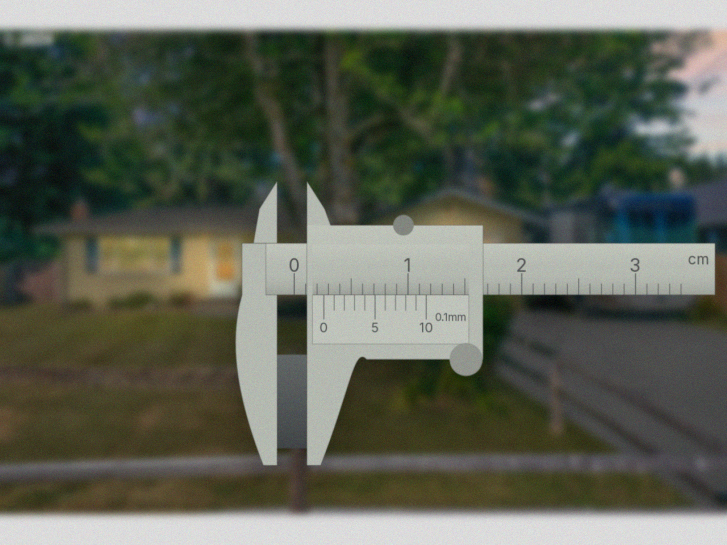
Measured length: 2.6 mm
